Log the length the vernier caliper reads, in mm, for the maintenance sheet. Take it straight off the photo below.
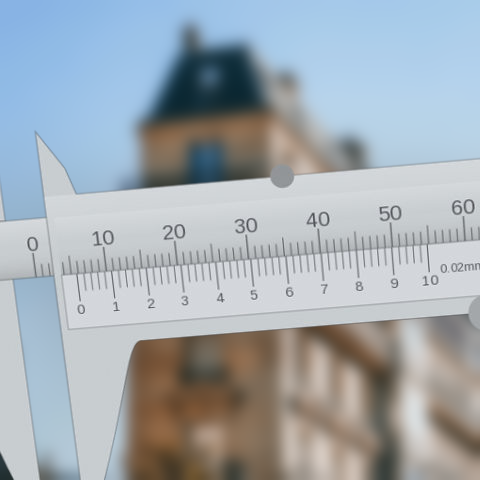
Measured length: 5.8 mm
